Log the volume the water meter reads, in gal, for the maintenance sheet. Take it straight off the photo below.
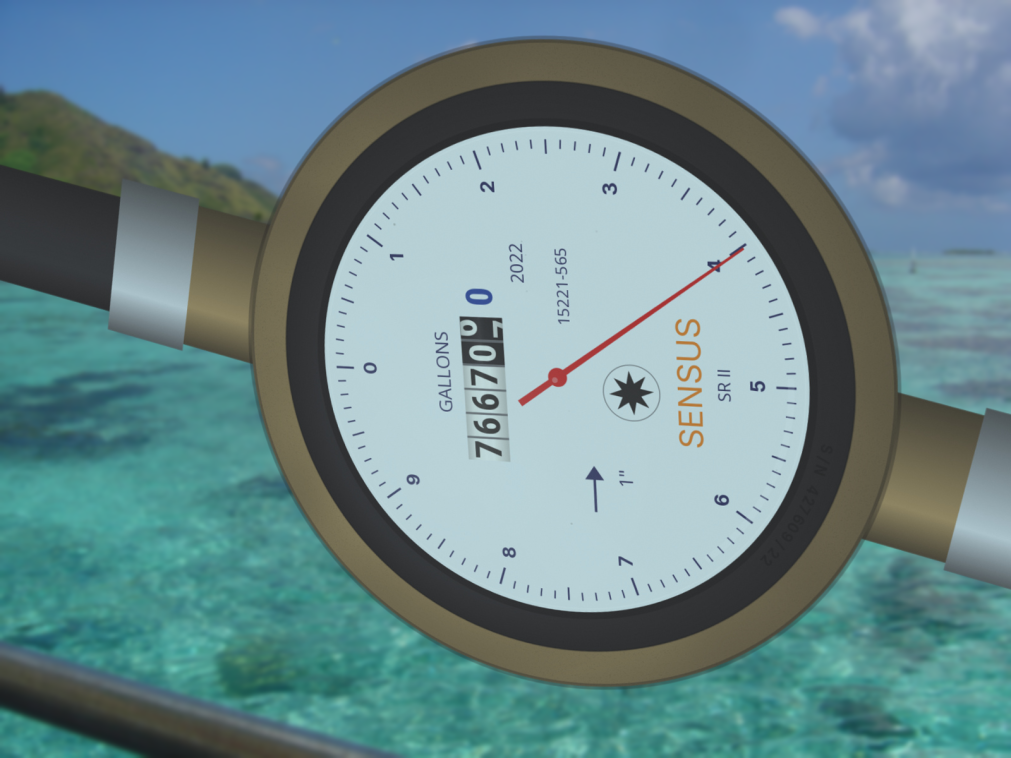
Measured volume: 7667064.0 gal
